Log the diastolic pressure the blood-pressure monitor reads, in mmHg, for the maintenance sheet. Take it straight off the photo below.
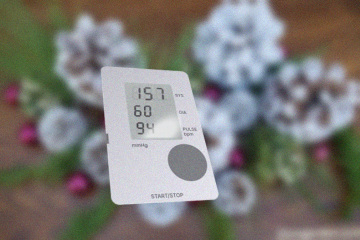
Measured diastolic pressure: 60 mmHg
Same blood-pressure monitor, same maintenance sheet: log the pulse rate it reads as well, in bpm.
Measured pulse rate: 94 bpm
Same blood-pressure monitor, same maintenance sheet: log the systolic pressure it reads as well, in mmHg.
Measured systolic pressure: 157 mmHg
